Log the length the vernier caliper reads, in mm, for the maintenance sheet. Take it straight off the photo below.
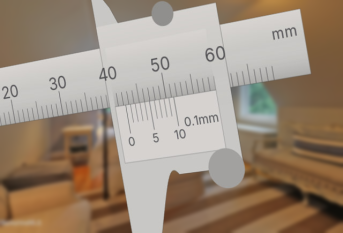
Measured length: 42.4 mm
